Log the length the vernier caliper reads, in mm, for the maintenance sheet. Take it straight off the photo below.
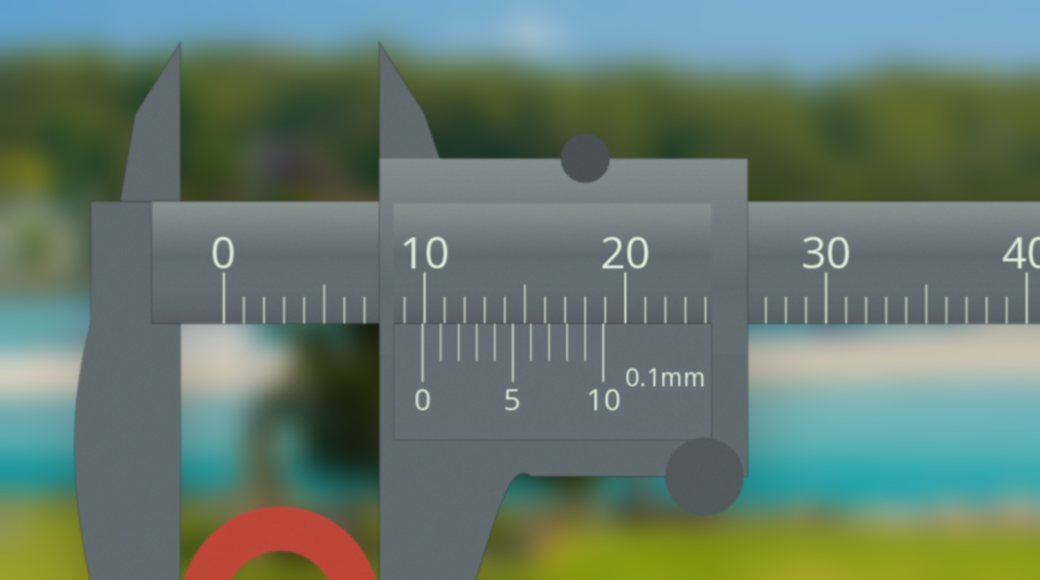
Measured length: 9.9 mm
